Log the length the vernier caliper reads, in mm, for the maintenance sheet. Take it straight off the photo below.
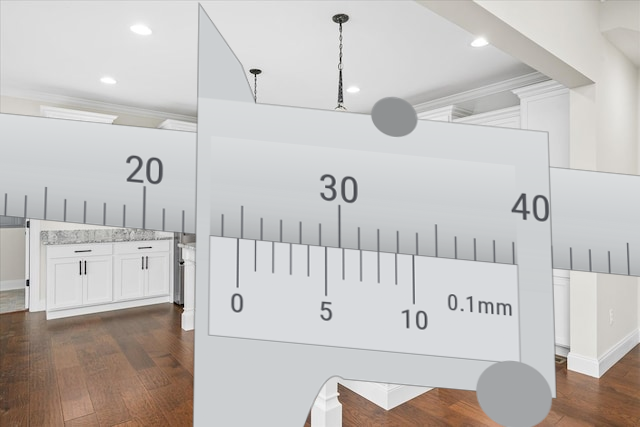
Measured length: 24.8 mm
